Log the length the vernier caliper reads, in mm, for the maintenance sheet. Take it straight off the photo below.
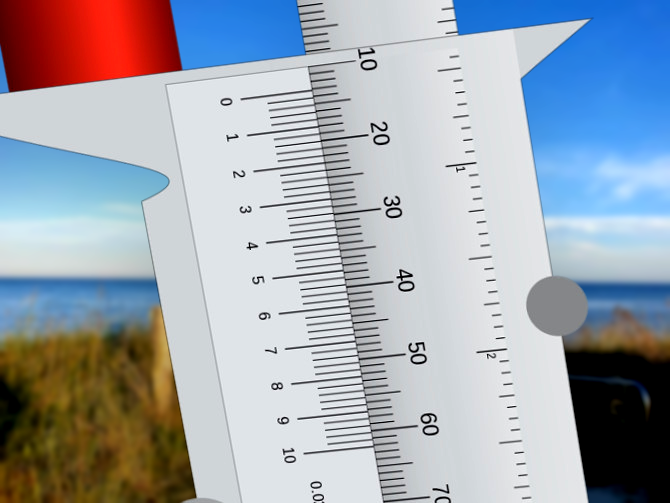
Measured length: 13.2 mm
